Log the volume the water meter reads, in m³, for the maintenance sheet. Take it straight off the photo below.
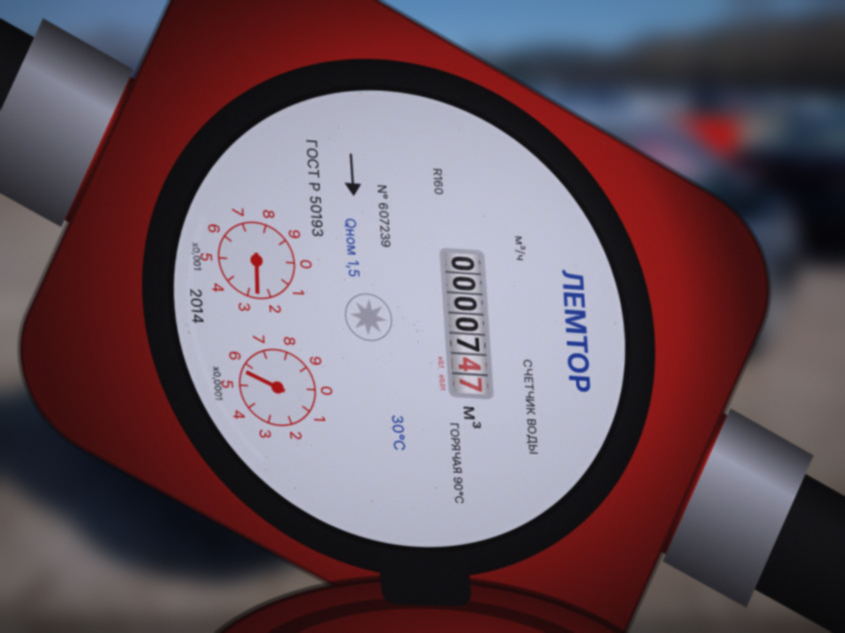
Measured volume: 7.4725 m³
